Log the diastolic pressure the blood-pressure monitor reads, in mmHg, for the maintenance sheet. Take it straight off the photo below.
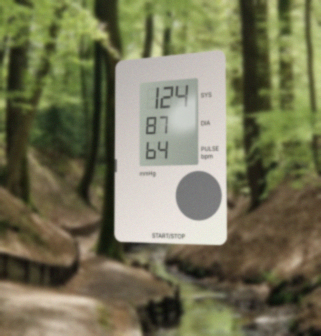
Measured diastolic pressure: 87 mmHg
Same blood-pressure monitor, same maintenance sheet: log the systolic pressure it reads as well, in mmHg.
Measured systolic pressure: 124 mmHg
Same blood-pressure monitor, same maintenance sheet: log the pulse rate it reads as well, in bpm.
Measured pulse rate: 64 bpm
